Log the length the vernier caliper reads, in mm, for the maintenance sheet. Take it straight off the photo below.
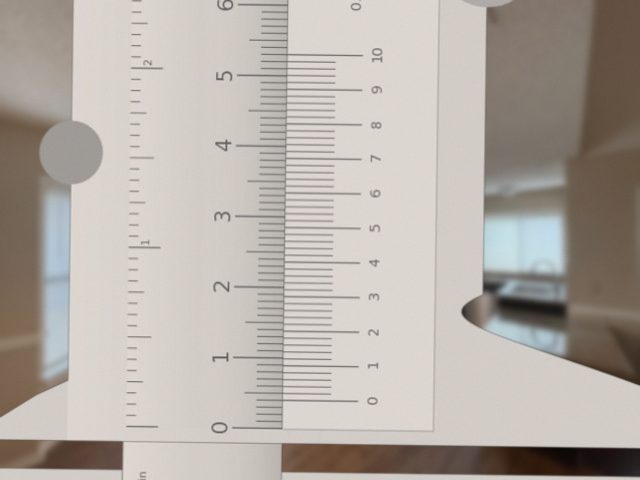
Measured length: 4.0 mm
